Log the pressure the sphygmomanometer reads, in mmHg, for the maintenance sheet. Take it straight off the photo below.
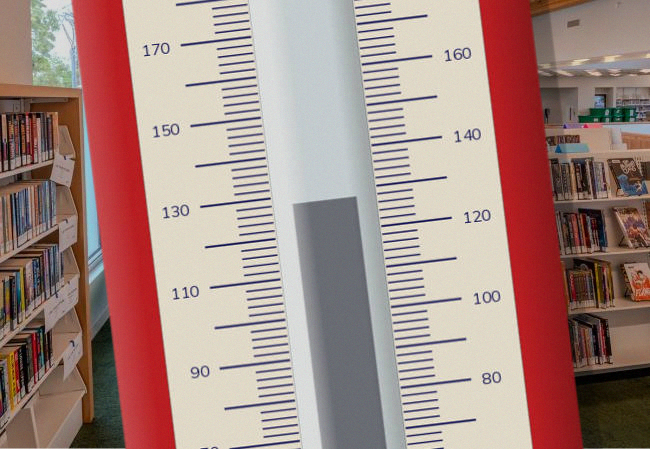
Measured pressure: 128 mmHg
